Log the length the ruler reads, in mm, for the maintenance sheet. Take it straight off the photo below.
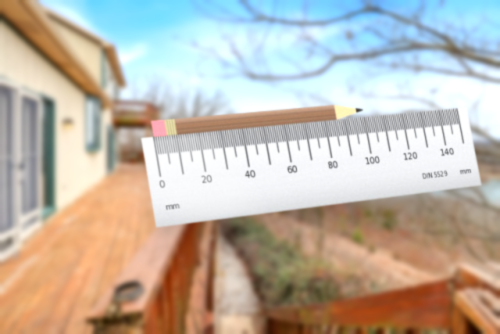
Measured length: 100 mm
